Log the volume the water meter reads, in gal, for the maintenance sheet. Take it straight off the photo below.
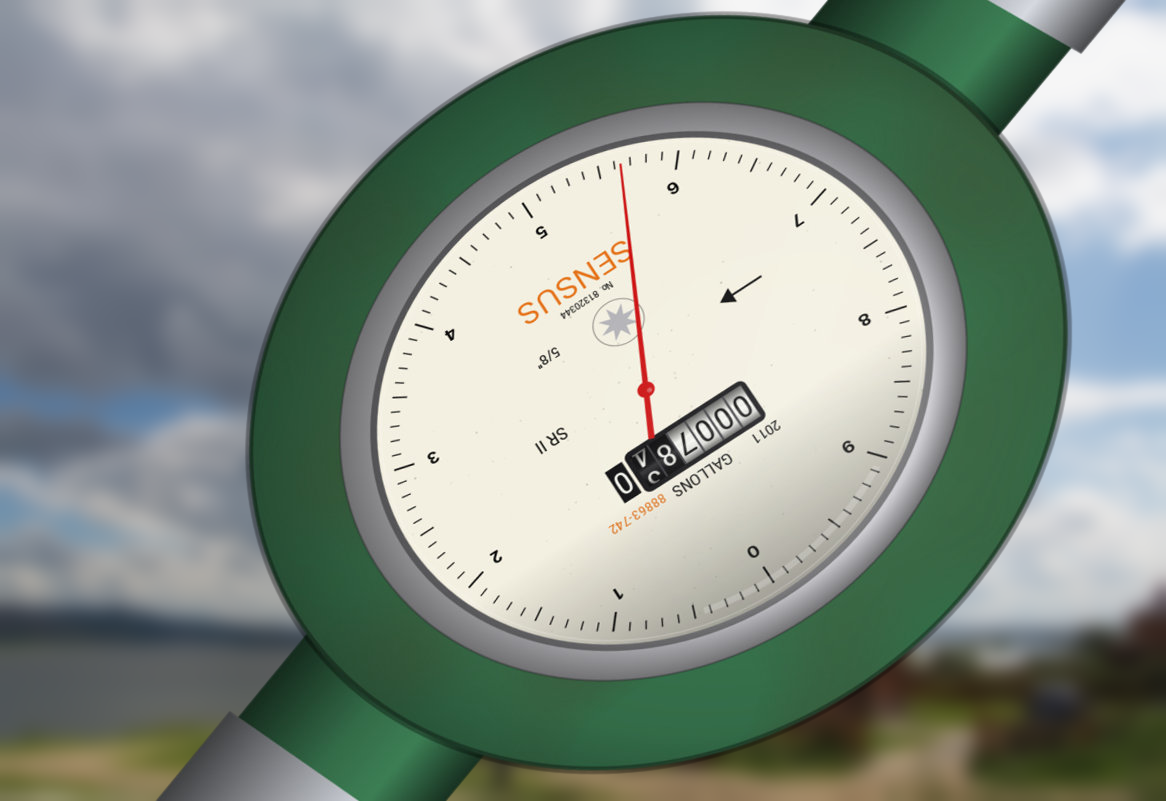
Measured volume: 7835.6 gal
